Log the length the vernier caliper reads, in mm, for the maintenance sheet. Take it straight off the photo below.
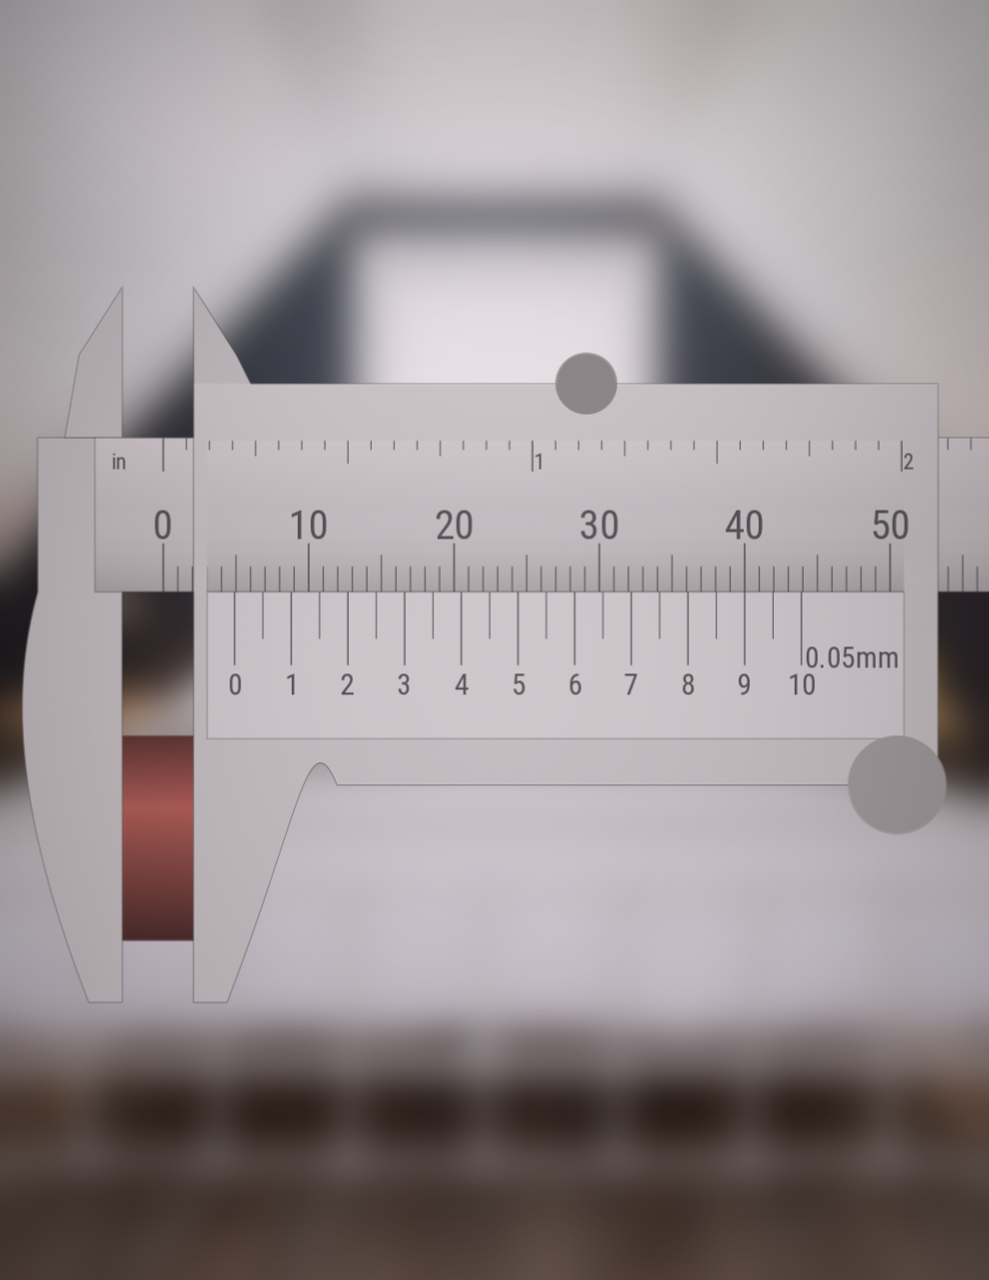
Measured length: 4.9 mm
